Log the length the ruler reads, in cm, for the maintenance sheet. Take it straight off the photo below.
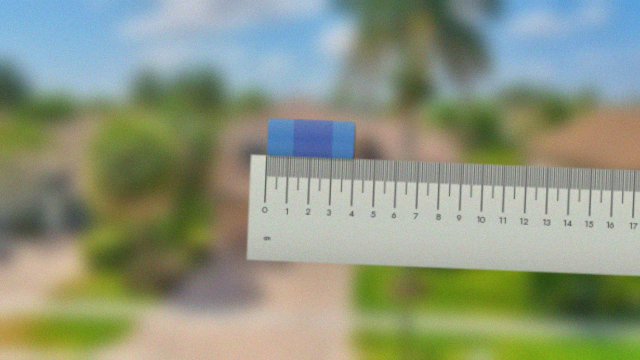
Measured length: 4 cm
